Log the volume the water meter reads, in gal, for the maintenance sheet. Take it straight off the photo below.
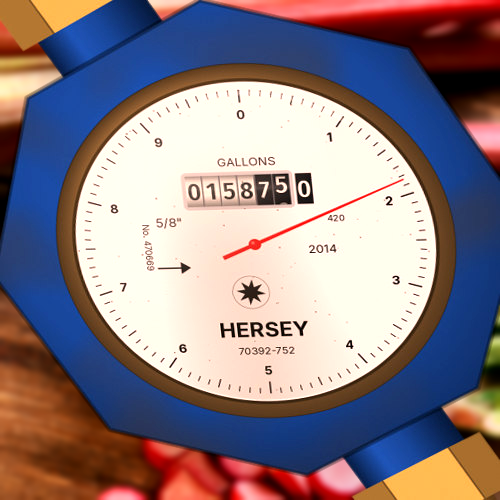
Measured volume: 158751.8 gal
